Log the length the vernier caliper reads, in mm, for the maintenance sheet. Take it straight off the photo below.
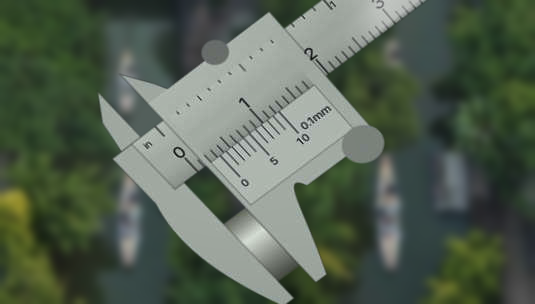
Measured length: 3.4 mm
